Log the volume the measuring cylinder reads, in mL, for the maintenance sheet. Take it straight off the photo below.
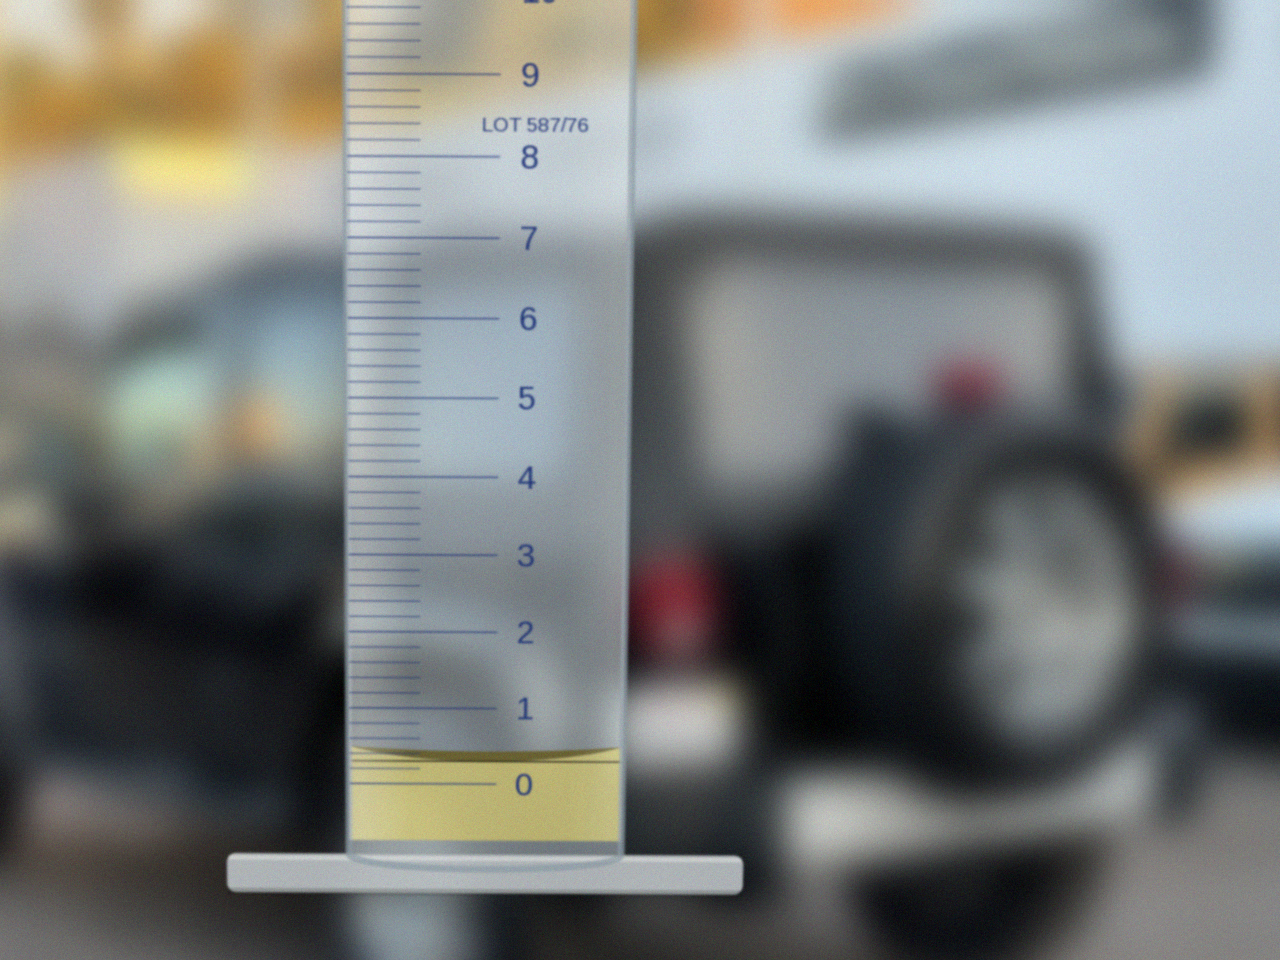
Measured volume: 0.3 mL
